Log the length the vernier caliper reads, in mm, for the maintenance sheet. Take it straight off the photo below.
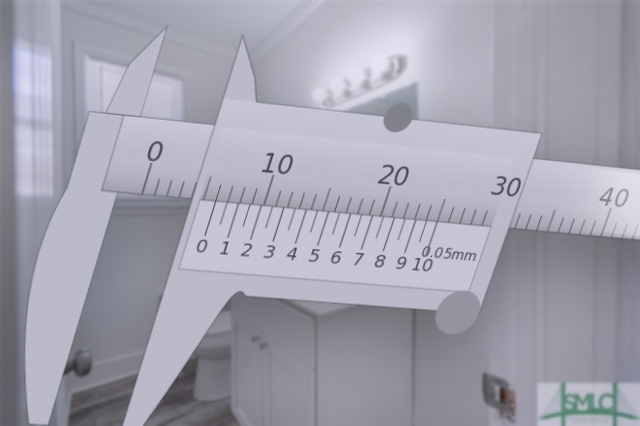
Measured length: 6.0 mm
